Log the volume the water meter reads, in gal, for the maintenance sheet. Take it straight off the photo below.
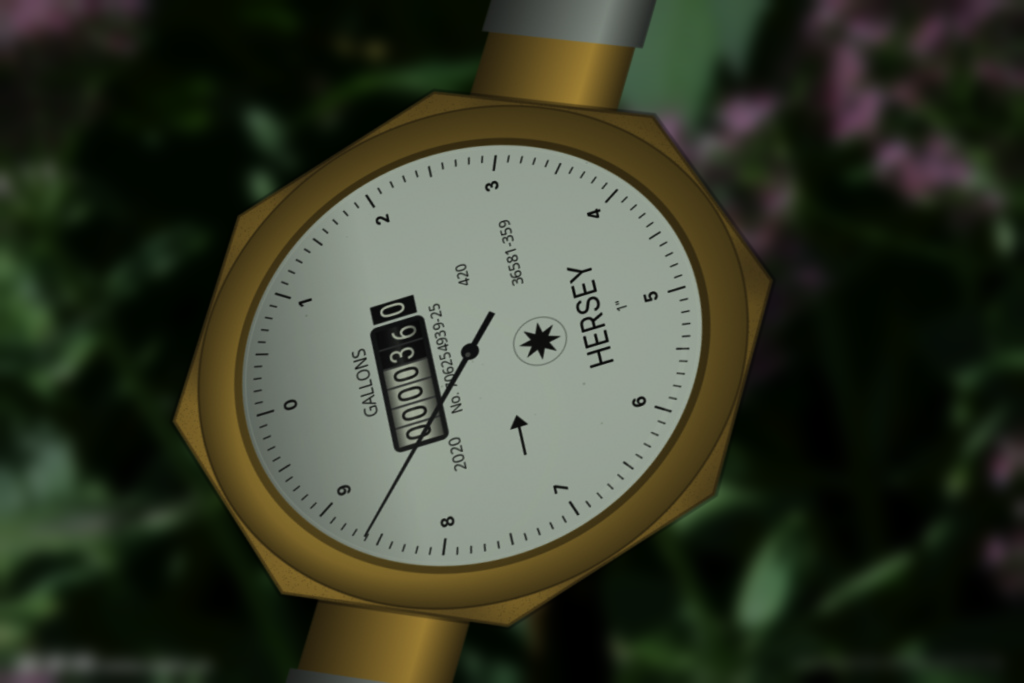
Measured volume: 358.6 gal
